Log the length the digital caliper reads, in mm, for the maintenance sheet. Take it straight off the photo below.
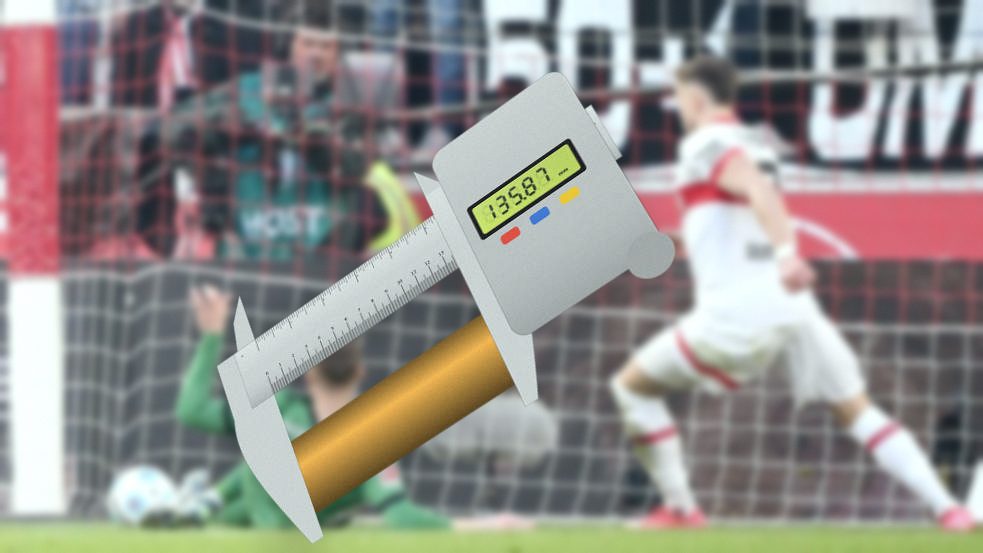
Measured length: 135.87 mm
